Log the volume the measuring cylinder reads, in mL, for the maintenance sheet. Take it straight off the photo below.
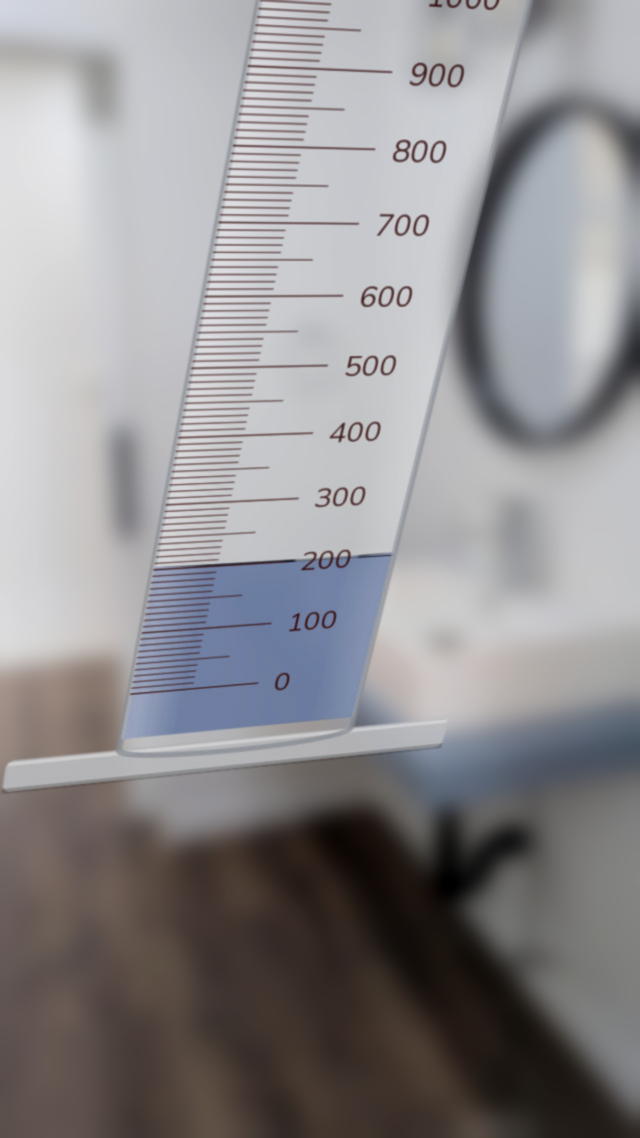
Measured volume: 200 mL
